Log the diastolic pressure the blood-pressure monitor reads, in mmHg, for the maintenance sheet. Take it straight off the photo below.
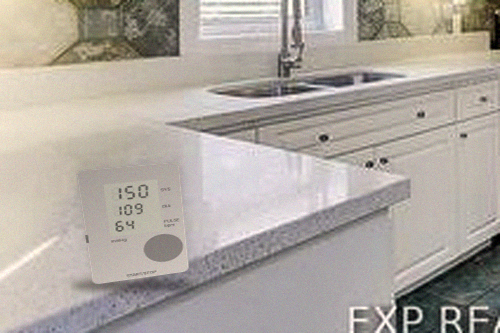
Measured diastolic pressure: 109 mmHg
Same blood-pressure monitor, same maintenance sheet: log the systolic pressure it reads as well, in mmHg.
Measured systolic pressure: 150 mmHg
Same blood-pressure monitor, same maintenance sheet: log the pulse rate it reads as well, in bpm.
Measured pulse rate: 64 bpm
